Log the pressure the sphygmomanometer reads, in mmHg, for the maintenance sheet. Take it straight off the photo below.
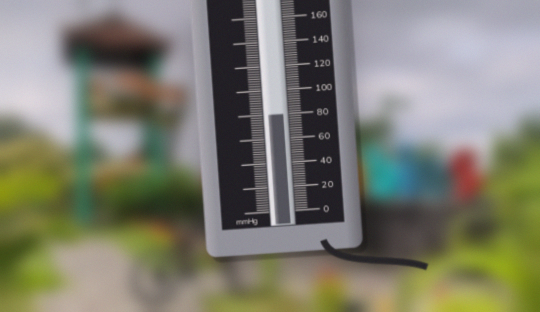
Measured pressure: 80 mmHg
